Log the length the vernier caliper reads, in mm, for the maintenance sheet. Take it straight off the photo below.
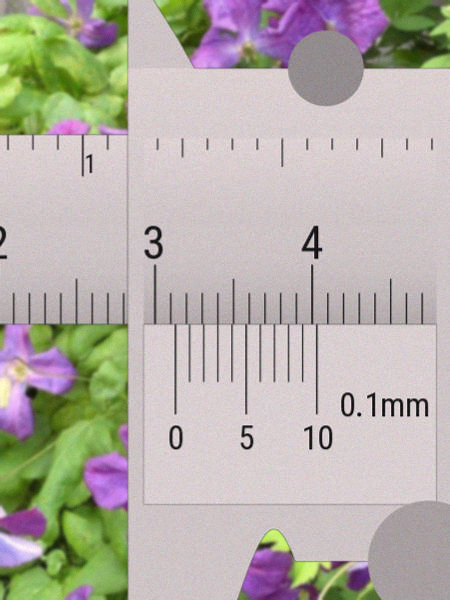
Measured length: 31.3 mm
